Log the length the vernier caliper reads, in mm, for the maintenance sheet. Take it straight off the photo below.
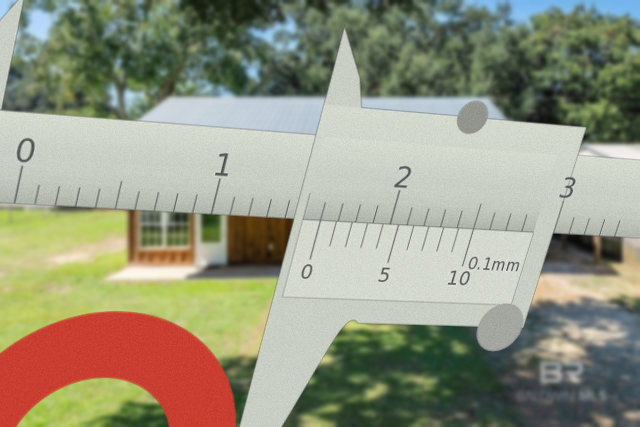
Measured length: 16.0 mm
